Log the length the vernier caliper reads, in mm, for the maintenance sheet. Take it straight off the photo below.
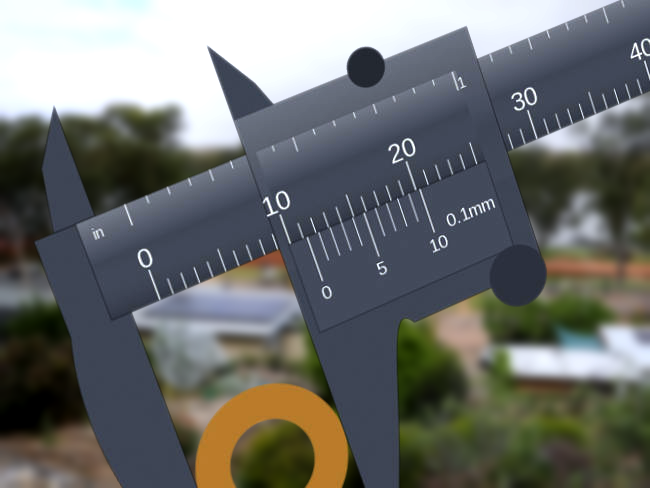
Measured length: 11.3 mm
